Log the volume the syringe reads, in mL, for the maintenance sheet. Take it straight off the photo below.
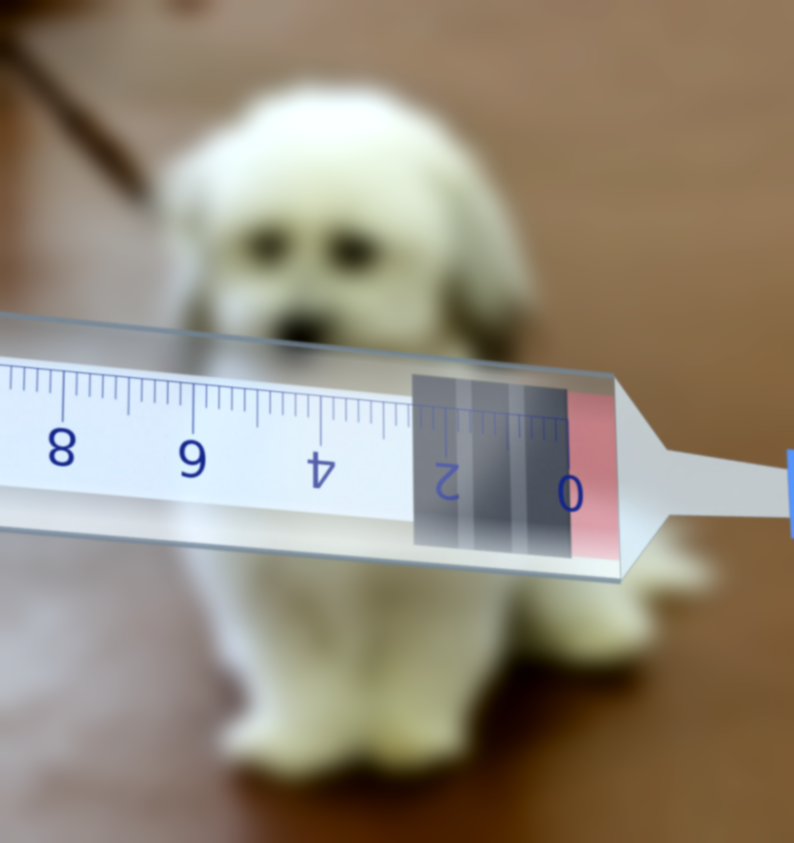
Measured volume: 0 mL
